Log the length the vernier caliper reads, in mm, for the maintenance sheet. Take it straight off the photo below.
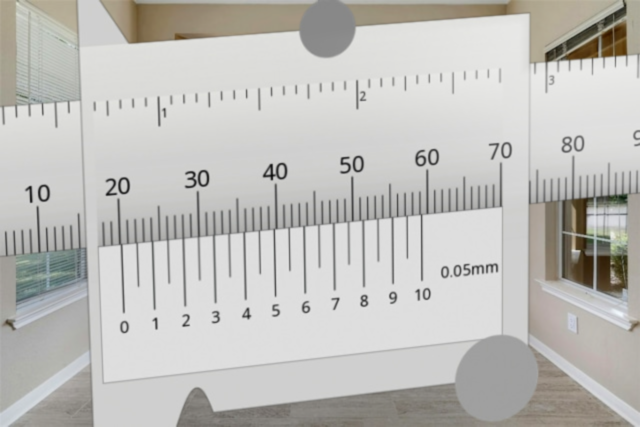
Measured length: 20.2 mm
